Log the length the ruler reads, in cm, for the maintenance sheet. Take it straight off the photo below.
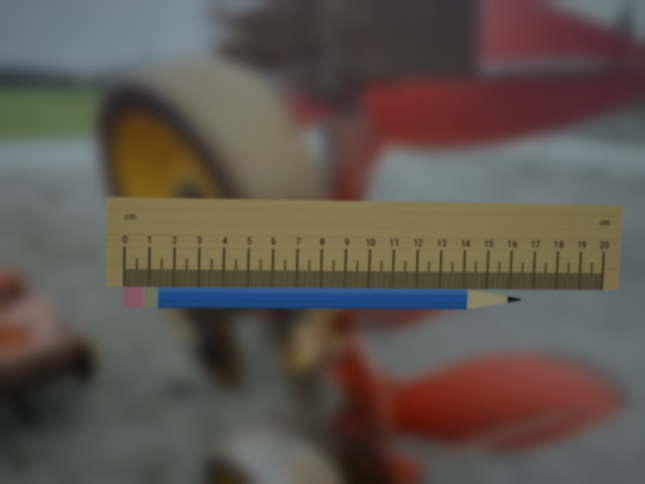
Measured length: 16.5 cm
